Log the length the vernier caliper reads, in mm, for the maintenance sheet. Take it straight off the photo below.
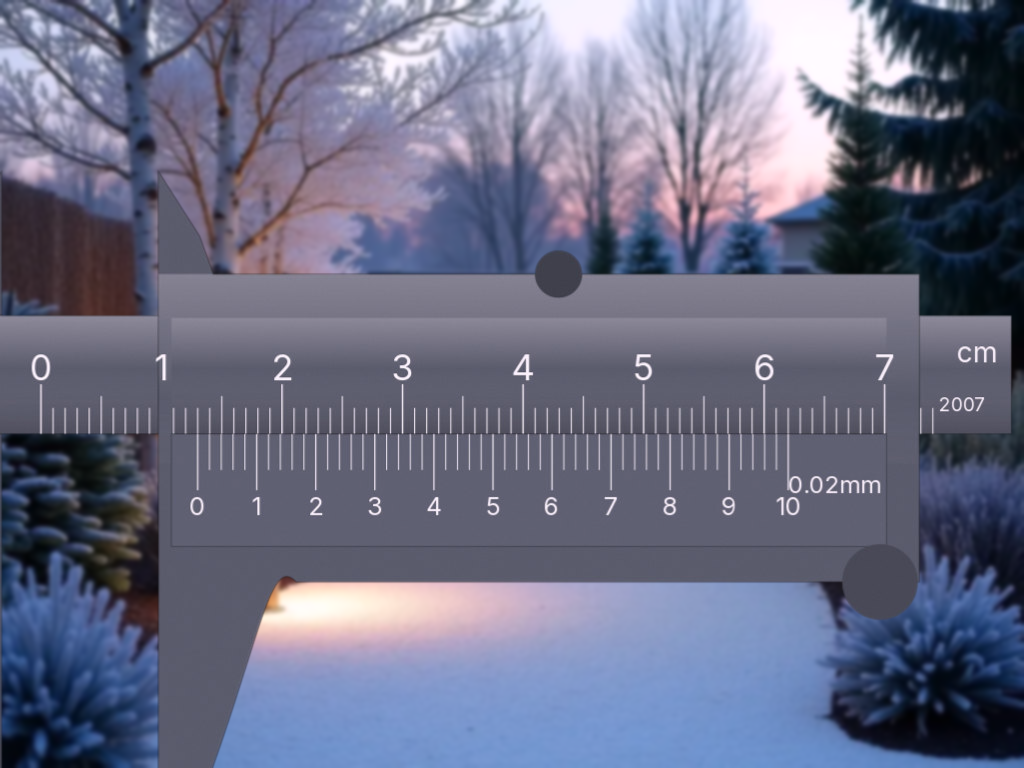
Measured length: 13.0 mm
